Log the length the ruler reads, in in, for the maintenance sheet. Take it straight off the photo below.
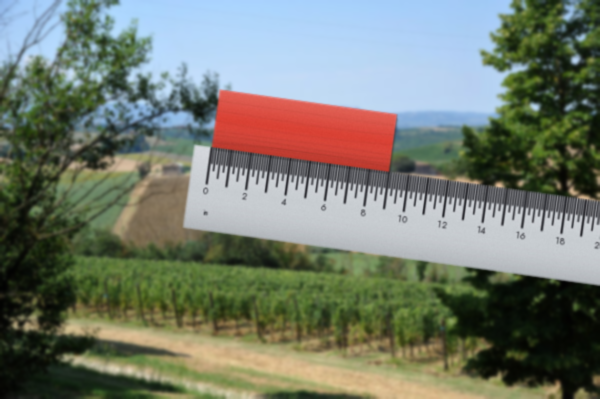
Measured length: 9 in
